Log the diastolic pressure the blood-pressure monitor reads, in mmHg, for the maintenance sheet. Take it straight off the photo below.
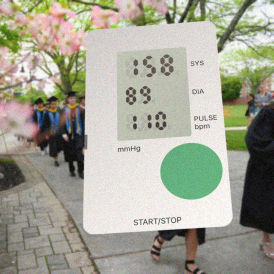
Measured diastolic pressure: 89 mmHg
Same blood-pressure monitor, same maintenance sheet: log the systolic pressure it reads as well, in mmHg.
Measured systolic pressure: 158 mmHg
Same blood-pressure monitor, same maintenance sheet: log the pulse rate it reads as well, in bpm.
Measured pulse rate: 110 bpm
